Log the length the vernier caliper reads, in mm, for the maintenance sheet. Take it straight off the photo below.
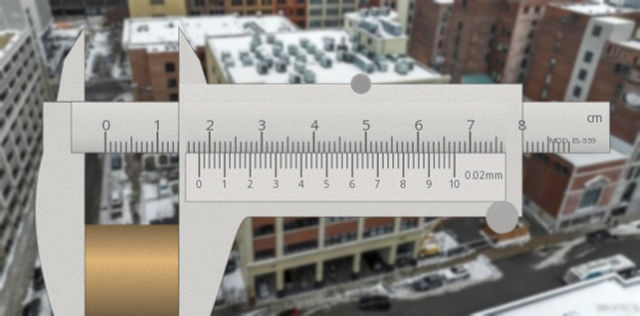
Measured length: 18.0 mm
